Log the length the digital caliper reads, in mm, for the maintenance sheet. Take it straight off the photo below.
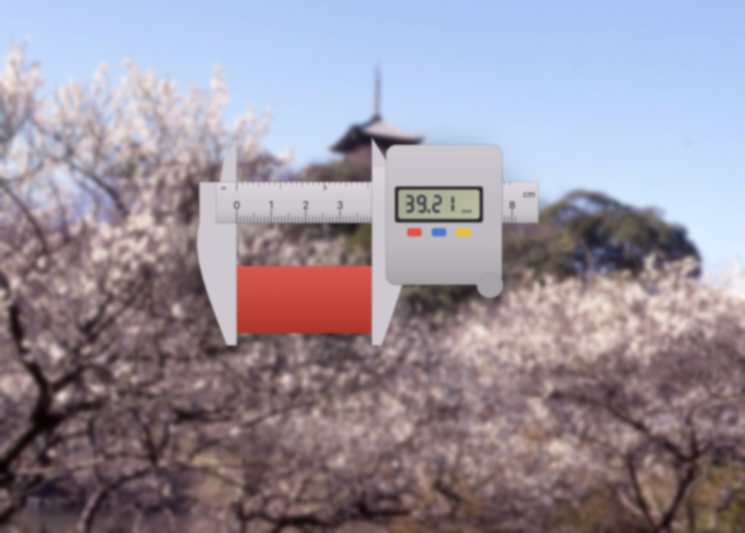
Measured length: 39.21 mm
